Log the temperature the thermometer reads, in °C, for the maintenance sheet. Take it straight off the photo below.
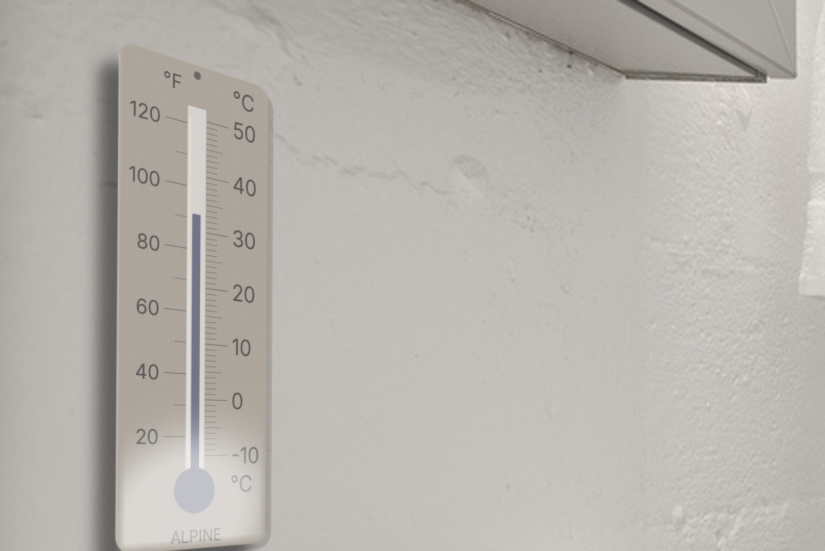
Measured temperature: 33 °C
